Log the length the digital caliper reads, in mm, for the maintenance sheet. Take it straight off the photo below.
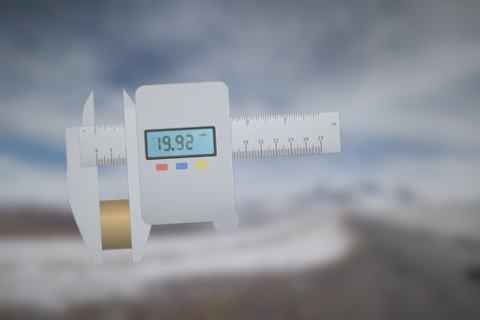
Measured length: 19.92 mm
